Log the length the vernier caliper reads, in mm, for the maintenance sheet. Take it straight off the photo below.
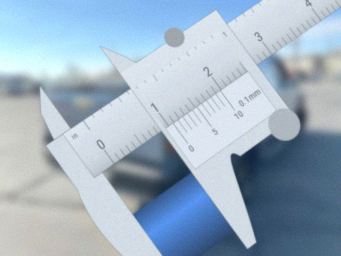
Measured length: 10.8 mm
